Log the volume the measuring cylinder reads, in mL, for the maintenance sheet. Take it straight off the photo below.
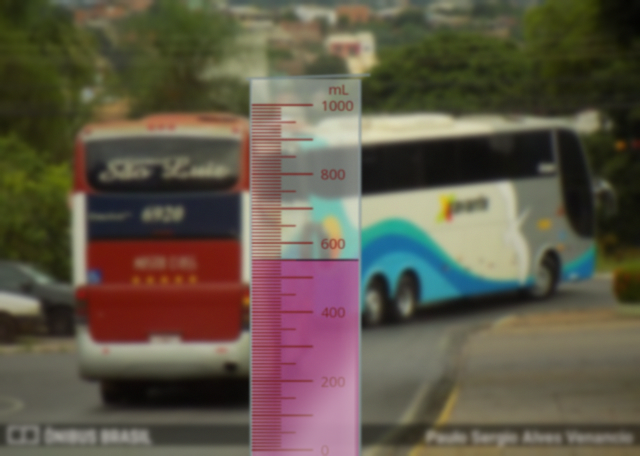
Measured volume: 550 mL
